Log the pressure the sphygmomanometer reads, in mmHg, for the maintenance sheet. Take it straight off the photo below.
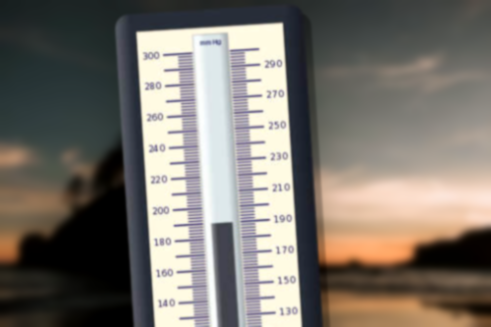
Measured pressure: 190 mmHg
